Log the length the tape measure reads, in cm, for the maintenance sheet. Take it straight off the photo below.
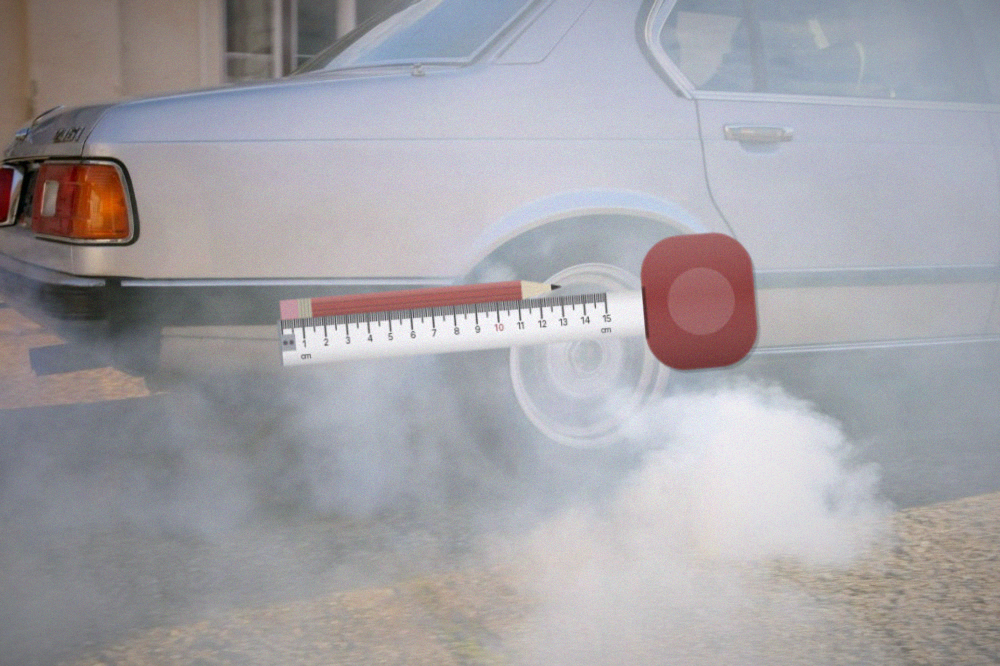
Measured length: 13 cm
